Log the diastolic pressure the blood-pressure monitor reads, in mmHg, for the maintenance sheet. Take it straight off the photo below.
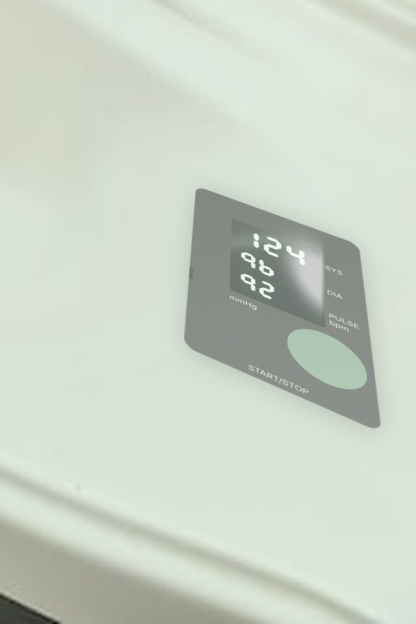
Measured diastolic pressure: 96 mmHg
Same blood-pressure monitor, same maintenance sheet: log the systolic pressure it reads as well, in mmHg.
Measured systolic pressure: 124 mmHg
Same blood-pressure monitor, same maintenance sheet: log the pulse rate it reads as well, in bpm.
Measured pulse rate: 92 bpm
